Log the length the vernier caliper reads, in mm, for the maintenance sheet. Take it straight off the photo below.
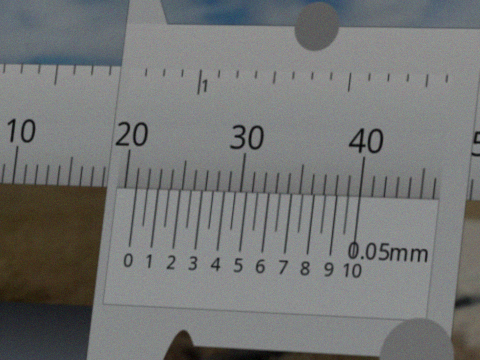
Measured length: 21.0 mm
